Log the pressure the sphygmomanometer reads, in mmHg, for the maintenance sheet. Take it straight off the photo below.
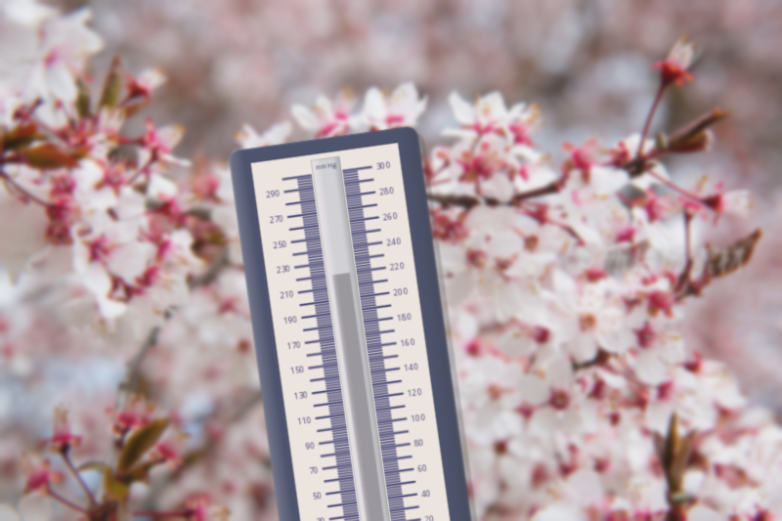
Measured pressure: 220 mmHg
